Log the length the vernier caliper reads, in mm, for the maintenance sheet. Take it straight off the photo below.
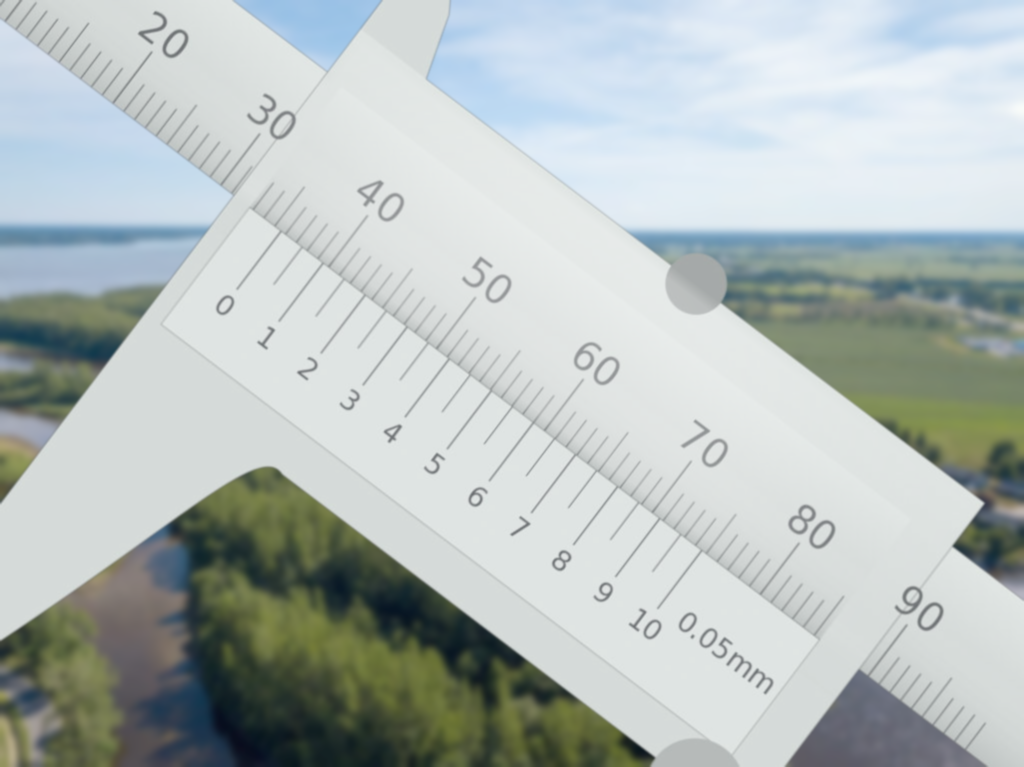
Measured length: 35.6 mm
